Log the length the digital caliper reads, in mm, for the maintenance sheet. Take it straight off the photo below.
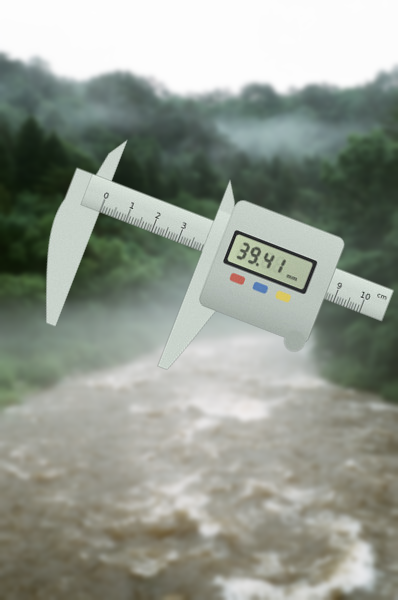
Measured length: 39.41 mm
